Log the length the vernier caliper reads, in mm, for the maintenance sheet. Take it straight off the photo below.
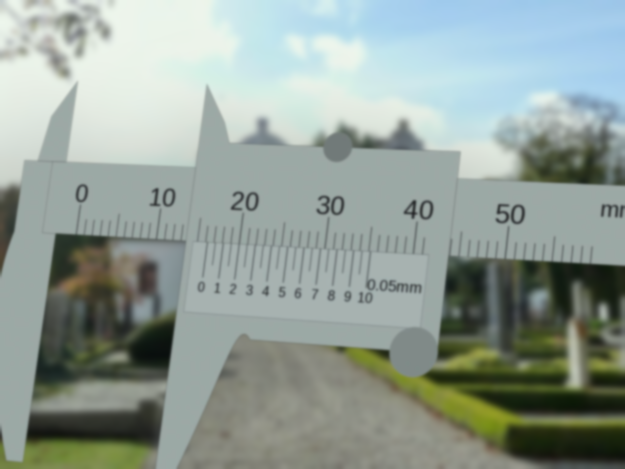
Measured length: 16.2 mm
